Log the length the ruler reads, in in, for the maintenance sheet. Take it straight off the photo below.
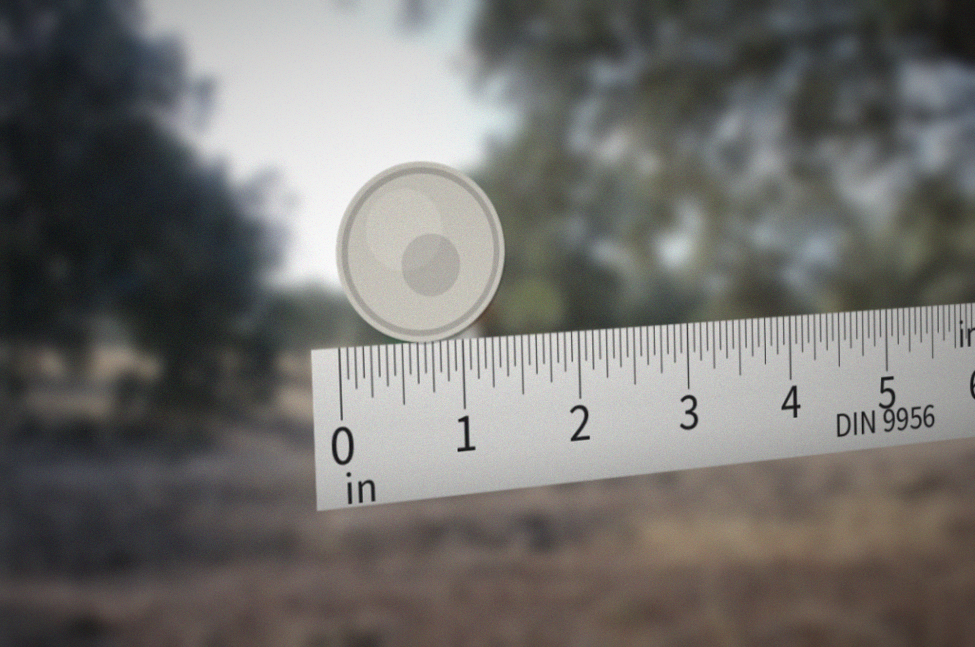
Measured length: 1.375 in
